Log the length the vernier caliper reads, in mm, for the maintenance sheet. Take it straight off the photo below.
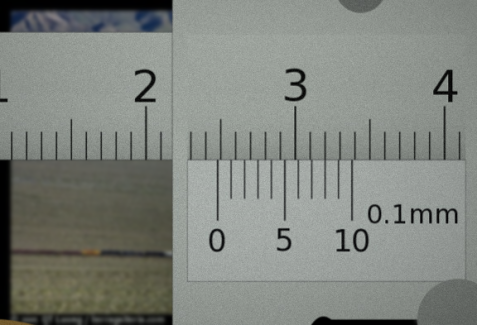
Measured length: 24.8 mm
